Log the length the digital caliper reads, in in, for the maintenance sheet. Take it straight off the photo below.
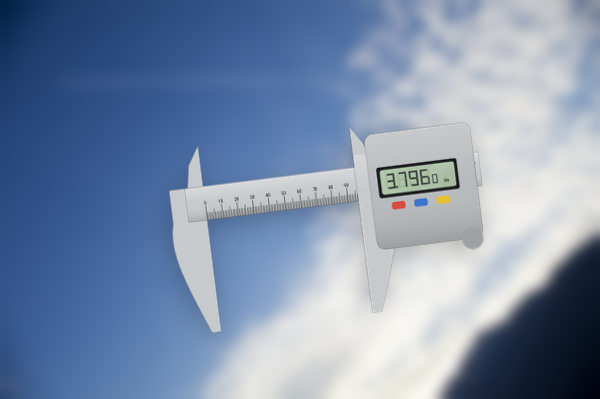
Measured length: 3.7960 in
